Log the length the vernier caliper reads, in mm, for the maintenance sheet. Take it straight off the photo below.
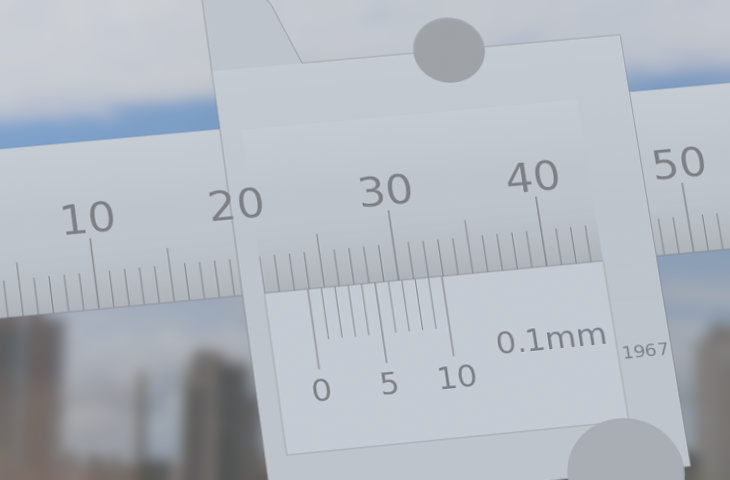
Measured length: 23.9 mm
